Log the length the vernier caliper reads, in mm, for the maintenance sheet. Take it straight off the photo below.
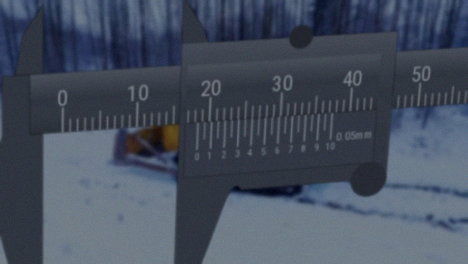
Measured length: 18.4 mm
